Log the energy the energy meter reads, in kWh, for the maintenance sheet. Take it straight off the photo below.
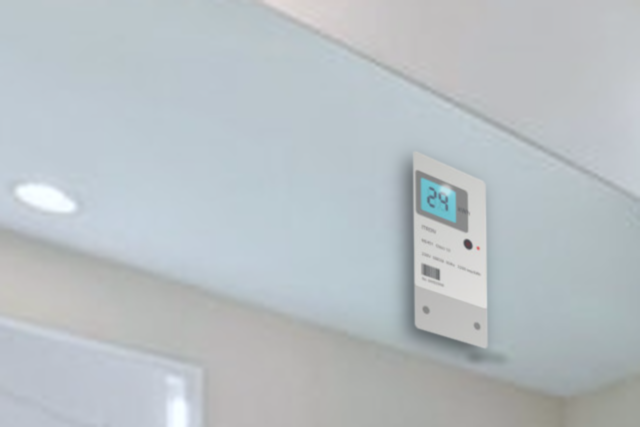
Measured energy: 29 kWh
